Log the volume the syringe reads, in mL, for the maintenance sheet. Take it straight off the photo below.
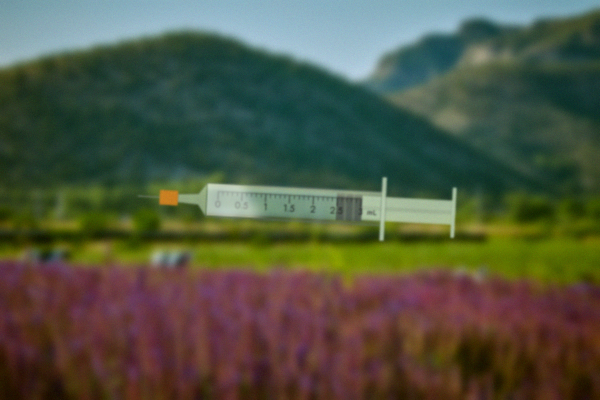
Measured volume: 2.5 mL
